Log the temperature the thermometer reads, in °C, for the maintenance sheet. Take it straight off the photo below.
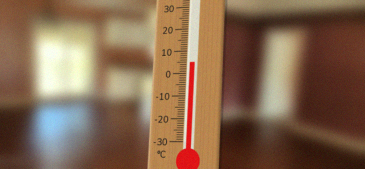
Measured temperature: 5 °C
